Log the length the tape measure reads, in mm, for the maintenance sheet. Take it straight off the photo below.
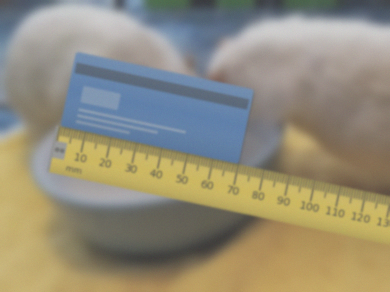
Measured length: 70 mm
